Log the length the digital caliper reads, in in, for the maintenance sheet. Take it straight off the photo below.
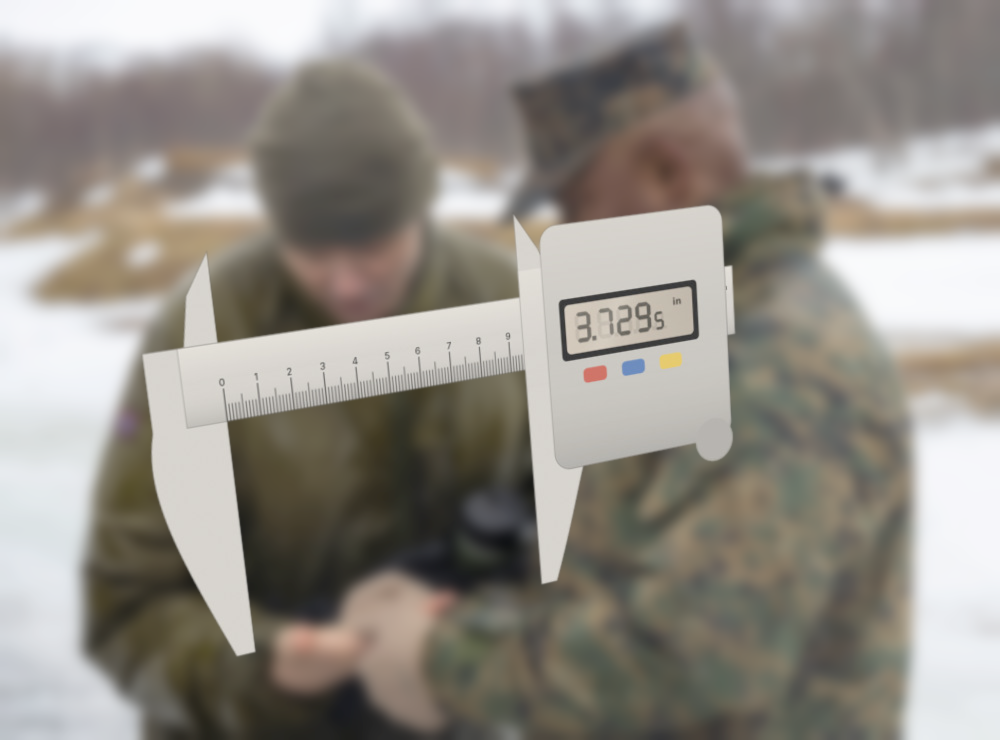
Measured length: 3.7295 in
